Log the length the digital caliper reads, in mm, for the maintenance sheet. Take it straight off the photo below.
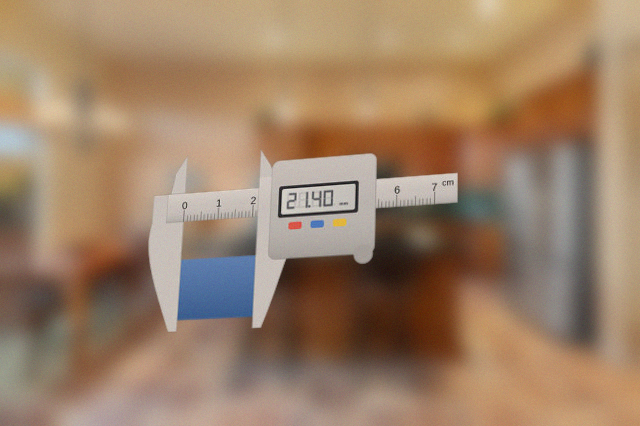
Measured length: 21.40 mm
